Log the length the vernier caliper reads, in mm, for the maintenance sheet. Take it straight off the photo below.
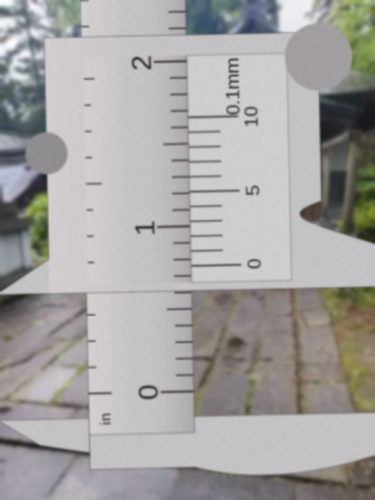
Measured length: 7.6 mm
